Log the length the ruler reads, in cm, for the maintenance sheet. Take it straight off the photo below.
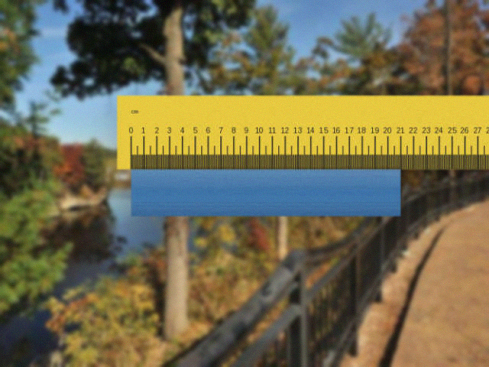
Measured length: 21 cm
